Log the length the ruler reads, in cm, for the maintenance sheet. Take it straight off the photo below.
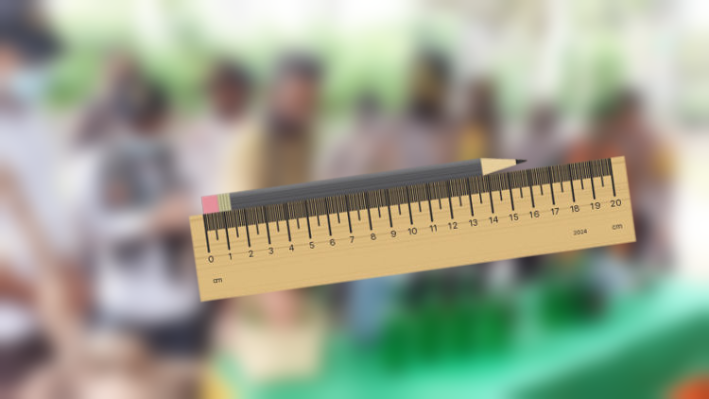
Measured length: 16 cm
